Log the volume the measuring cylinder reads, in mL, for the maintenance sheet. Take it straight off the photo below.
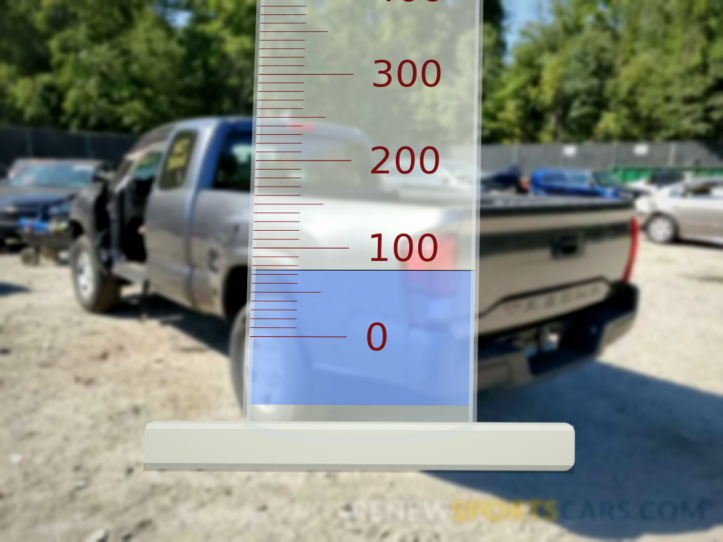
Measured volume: 75 mL
